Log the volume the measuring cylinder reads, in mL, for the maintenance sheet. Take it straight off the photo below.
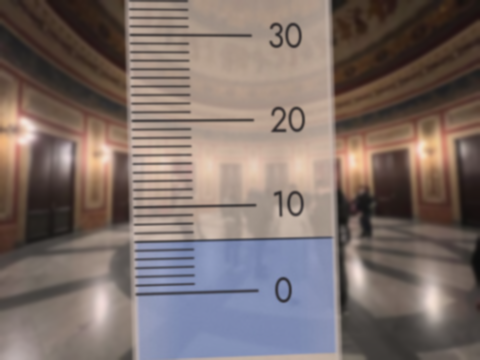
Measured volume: 6 mL
